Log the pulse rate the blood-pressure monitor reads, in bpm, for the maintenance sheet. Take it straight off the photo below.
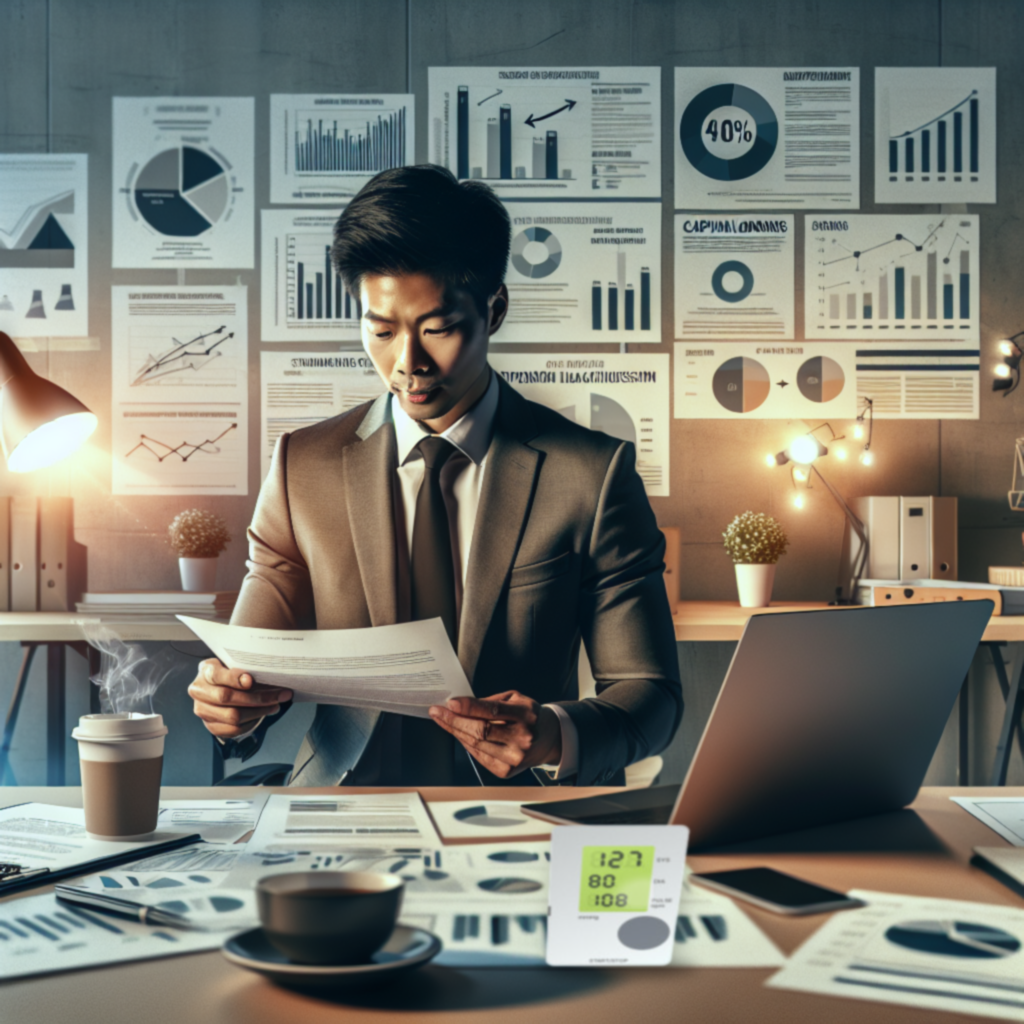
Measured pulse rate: 108 bpm
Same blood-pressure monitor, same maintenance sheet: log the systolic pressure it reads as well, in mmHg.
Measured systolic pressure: 127 mmHg
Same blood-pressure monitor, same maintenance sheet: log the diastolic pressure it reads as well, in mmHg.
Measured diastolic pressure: 80 mmHg
